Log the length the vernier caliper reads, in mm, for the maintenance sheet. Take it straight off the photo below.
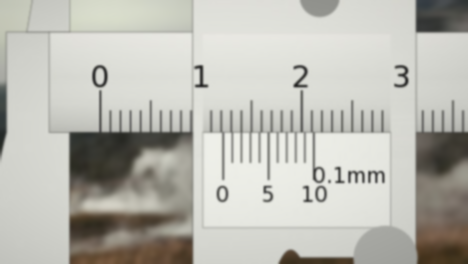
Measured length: 12.2 mm
